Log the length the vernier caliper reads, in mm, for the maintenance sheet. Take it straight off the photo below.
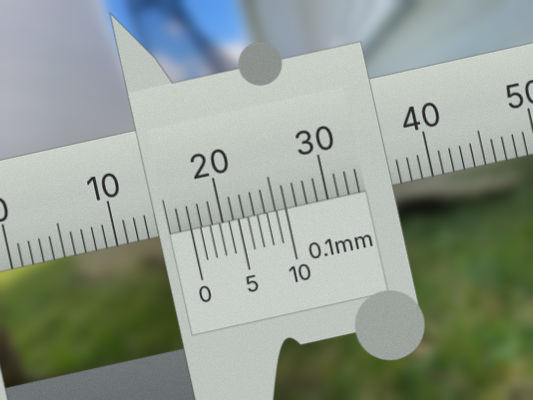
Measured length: 17.0 mm
